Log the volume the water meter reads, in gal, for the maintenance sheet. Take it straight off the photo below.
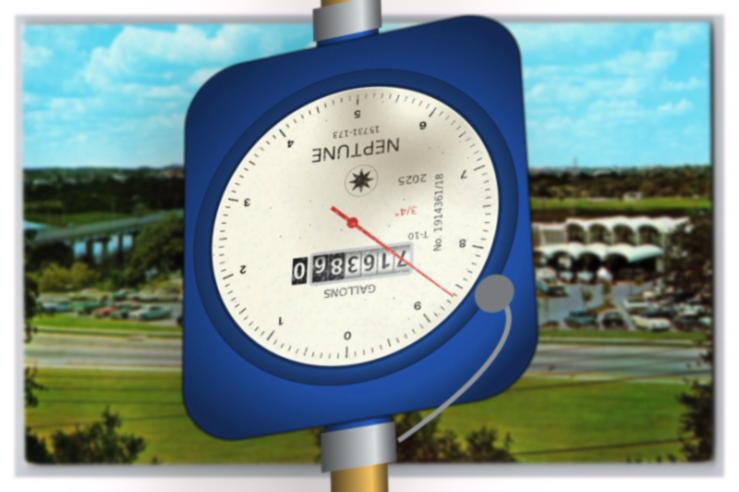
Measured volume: 7163858.6 gal
